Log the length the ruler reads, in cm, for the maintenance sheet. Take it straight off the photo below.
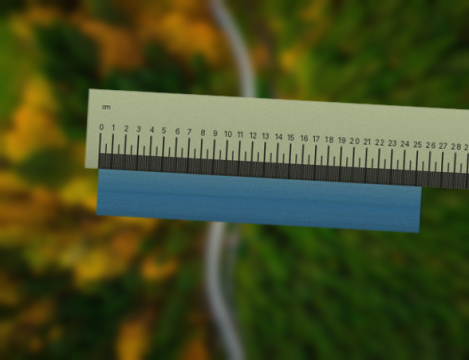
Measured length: 25.5 cm
